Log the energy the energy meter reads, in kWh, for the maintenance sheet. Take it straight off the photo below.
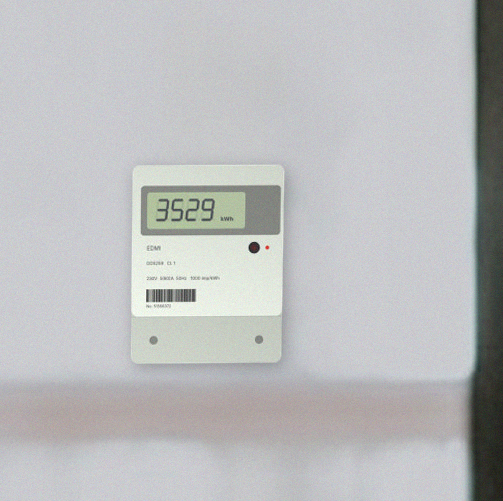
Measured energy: 3529 kWh
